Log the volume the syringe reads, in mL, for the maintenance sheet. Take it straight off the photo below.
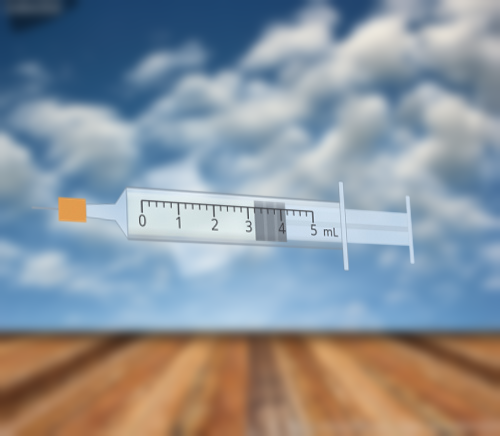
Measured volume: 3.2 mL
